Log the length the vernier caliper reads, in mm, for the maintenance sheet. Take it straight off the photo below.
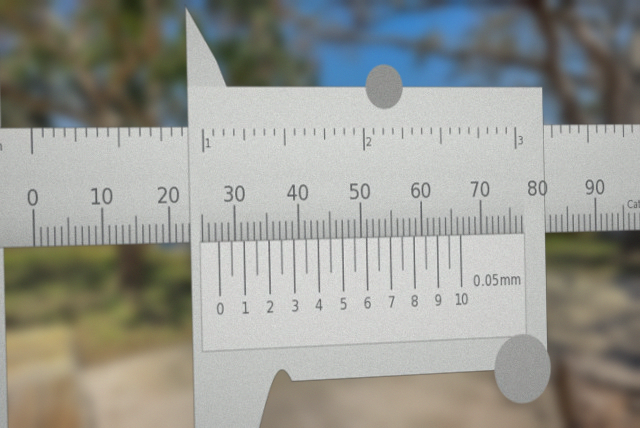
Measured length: 27.5 mm
